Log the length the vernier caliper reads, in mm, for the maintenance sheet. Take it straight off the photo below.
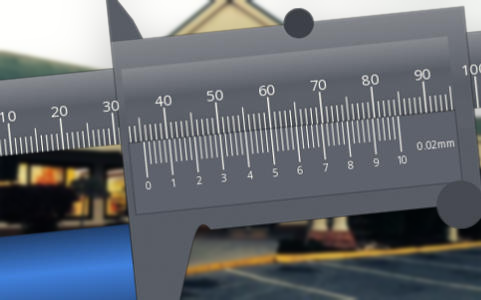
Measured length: 35.5 mm
